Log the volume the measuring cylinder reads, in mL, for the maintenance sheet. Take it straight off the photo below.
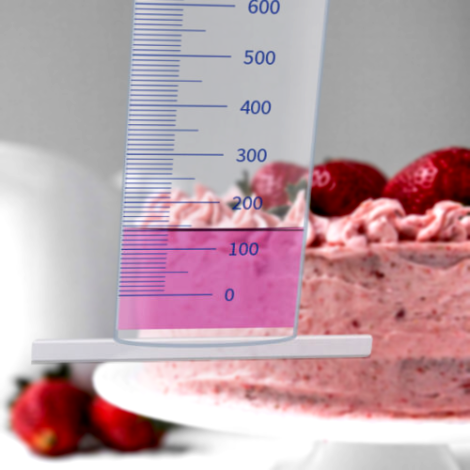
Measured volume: 140 mL
